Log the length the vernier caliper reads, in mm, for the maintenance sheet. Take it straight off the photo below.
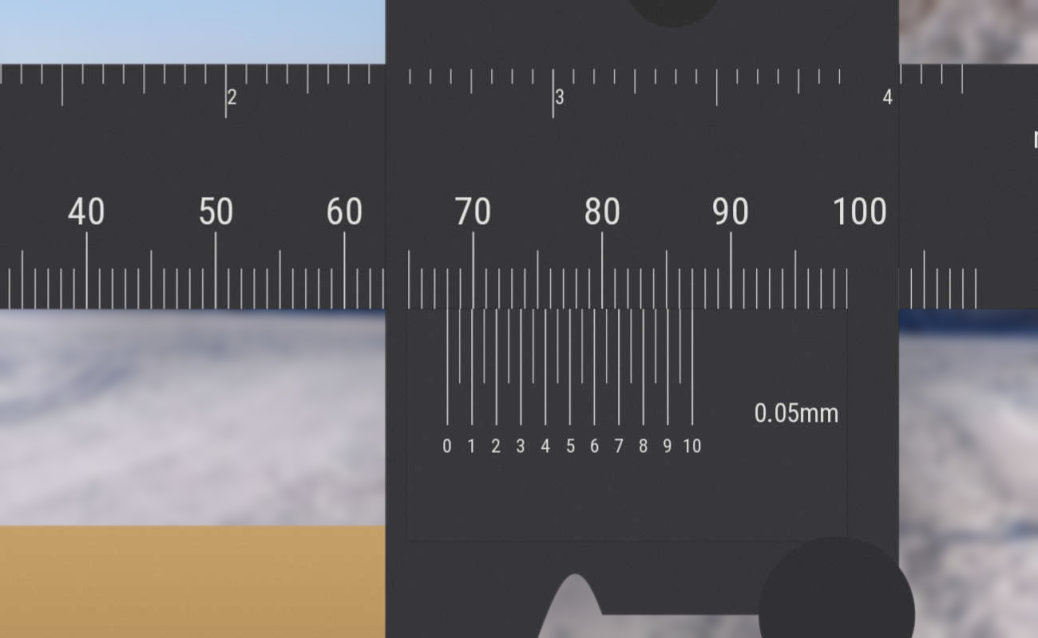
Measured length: 68.0 mm
